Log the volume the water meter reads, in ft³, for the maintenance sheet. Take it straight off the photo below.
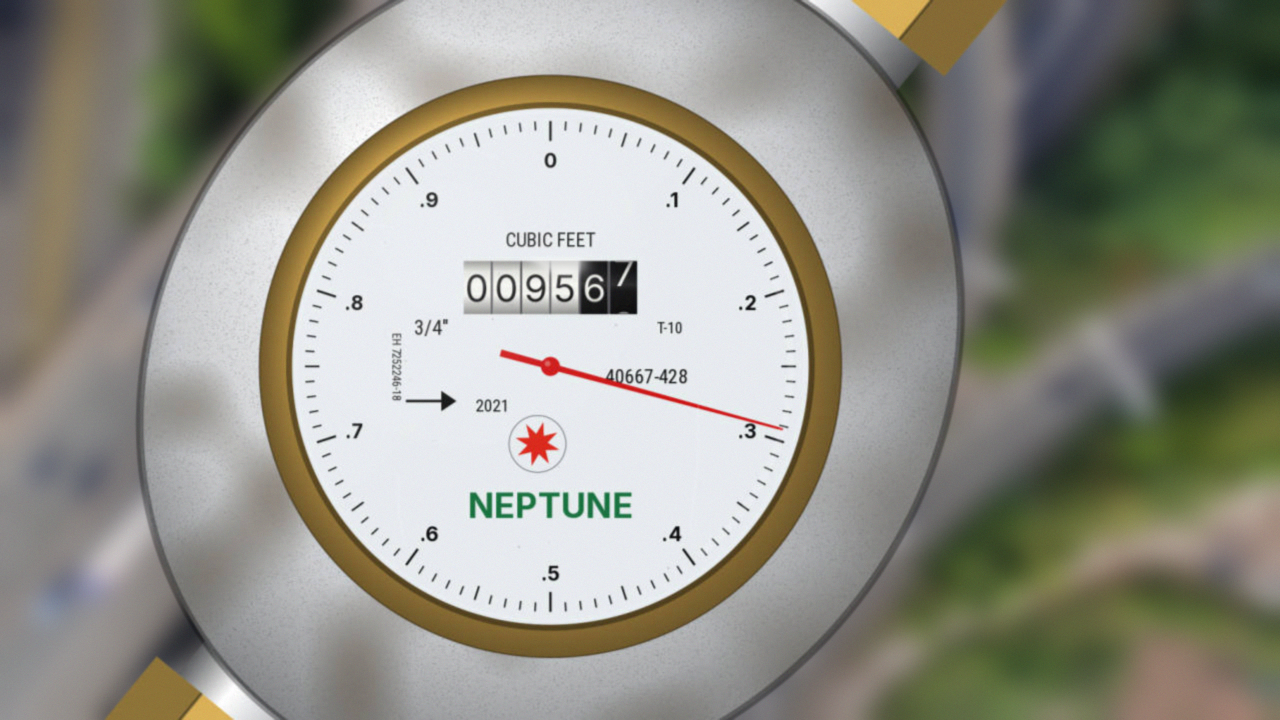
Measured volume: 9567.29 ft³
